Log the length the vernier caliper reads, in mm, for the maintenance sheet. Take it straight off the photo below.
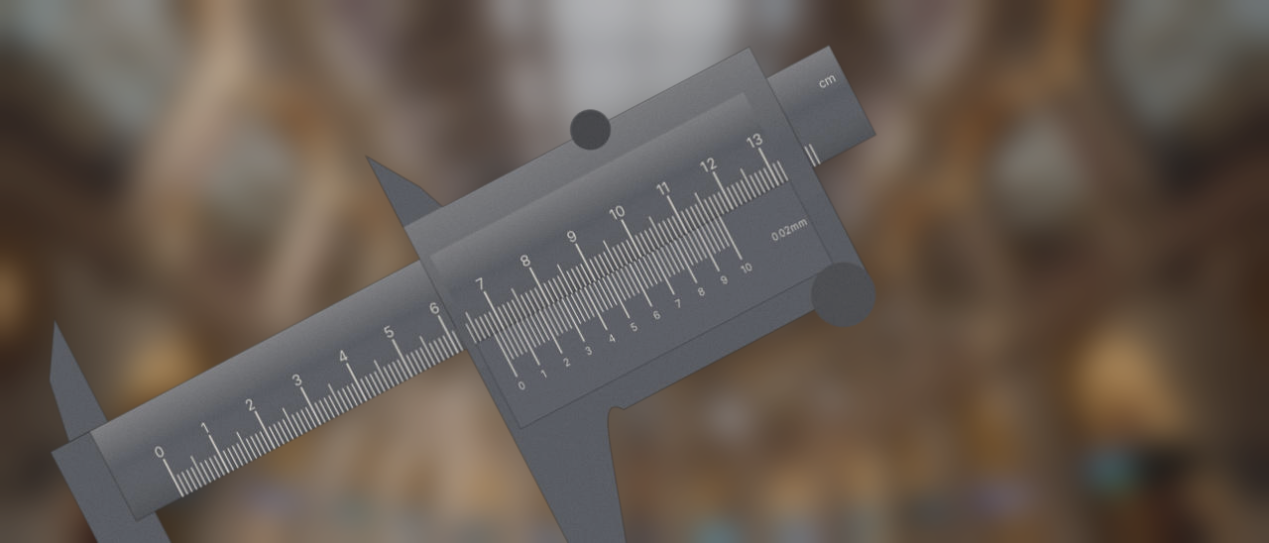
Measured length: 68.0 mm
